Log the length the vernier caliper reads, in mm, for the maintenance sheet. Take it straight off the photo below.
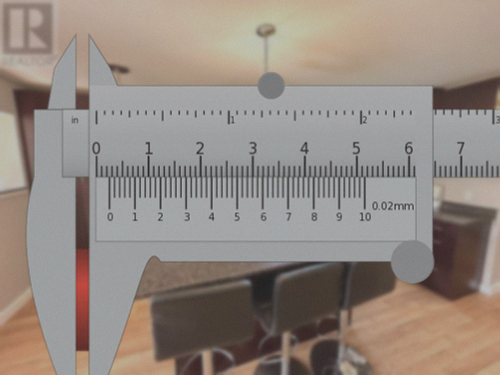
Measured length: 2.5 mm
